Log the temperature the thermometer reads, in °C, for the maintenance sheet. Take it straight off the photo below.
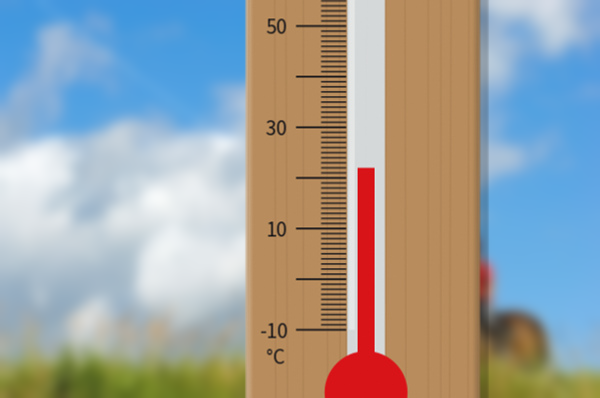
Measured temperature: 22 °C
